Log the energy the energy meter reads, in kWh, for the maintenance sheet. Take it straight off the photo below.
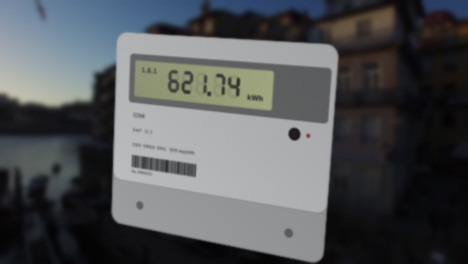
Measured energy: 621.74 kWh
